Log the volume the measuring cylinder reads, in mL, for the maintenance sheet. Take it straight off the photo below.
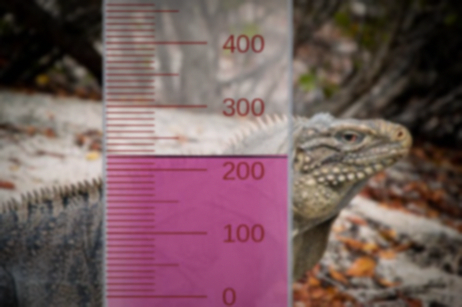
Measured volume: 220 mL
